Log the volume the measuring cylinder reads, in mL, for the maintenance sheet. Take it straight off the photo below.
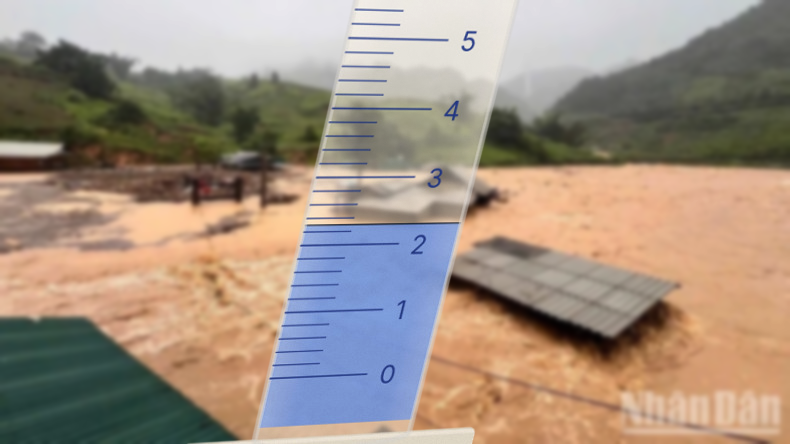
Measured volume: 2.3 mL
